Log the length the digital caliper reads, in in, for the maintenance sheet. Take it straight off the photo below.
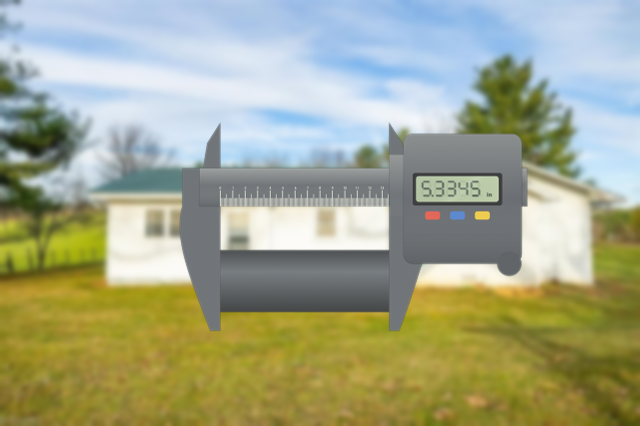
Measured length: 5.3345 in
